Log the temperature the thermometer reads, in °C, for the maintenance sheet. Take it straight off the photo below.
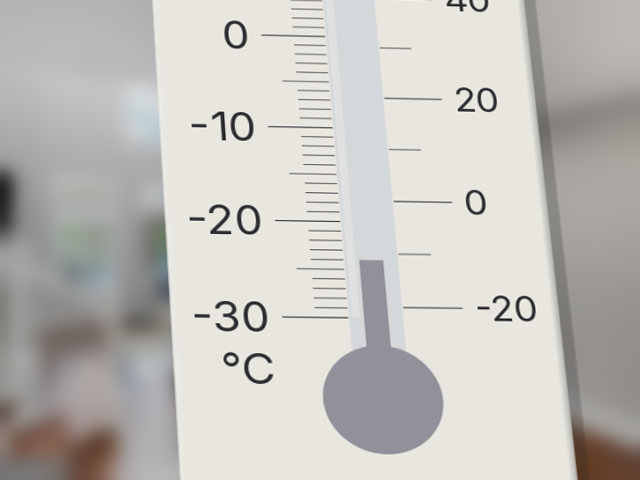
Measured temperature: -24 °C
